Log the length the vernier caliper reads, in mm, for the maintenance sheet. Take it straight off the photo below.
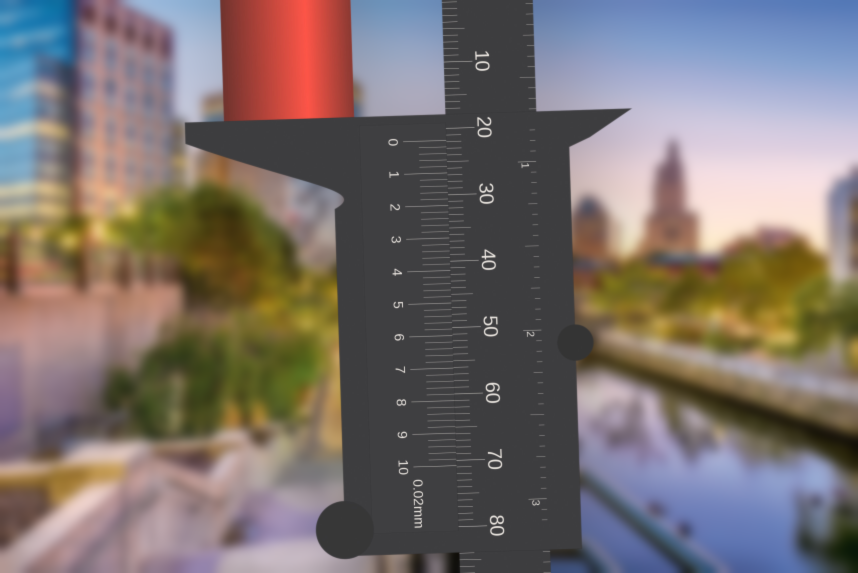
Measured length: 21.8 mm
